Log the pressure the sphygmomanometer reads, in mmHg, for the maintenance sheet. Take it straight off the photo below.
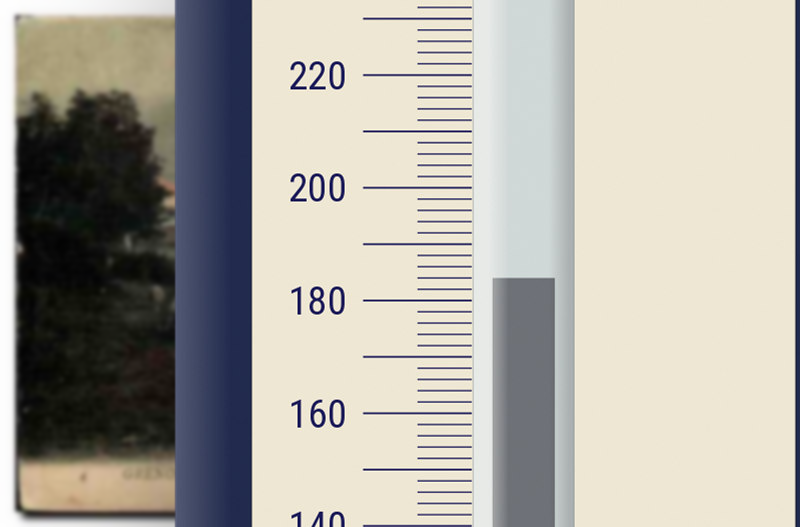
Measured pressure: 184 mmHg
